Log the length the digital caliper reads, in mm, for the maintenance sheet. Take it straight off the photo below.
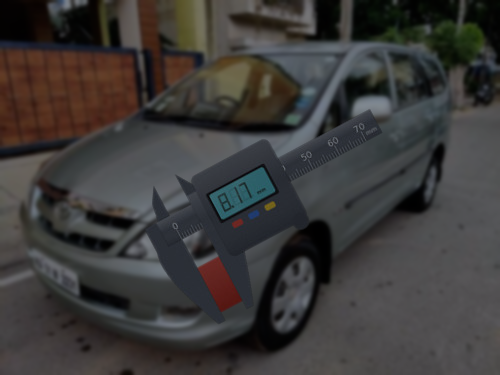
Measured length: 8.17 mm
